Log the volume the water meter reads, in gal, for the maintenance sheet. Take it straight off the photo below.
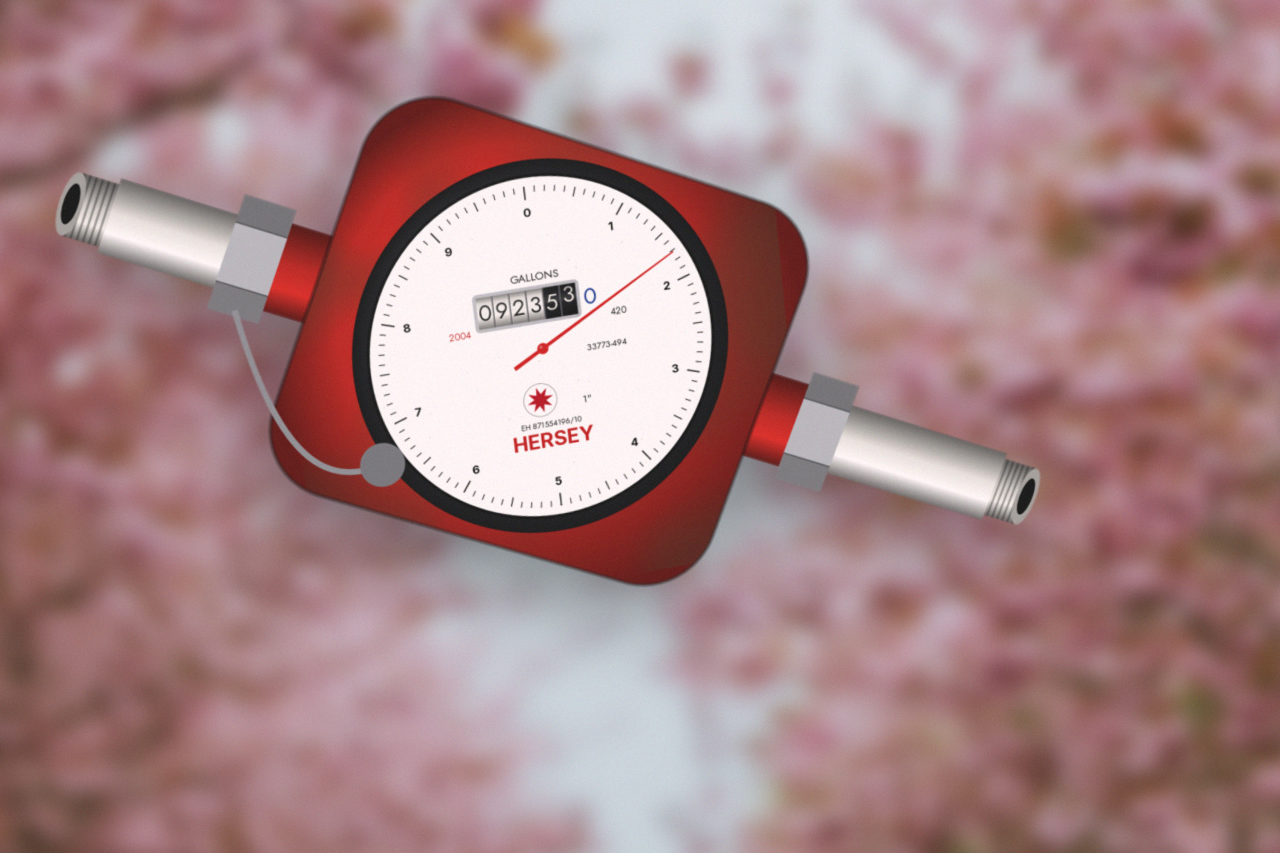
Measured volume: 923531.7 gal
